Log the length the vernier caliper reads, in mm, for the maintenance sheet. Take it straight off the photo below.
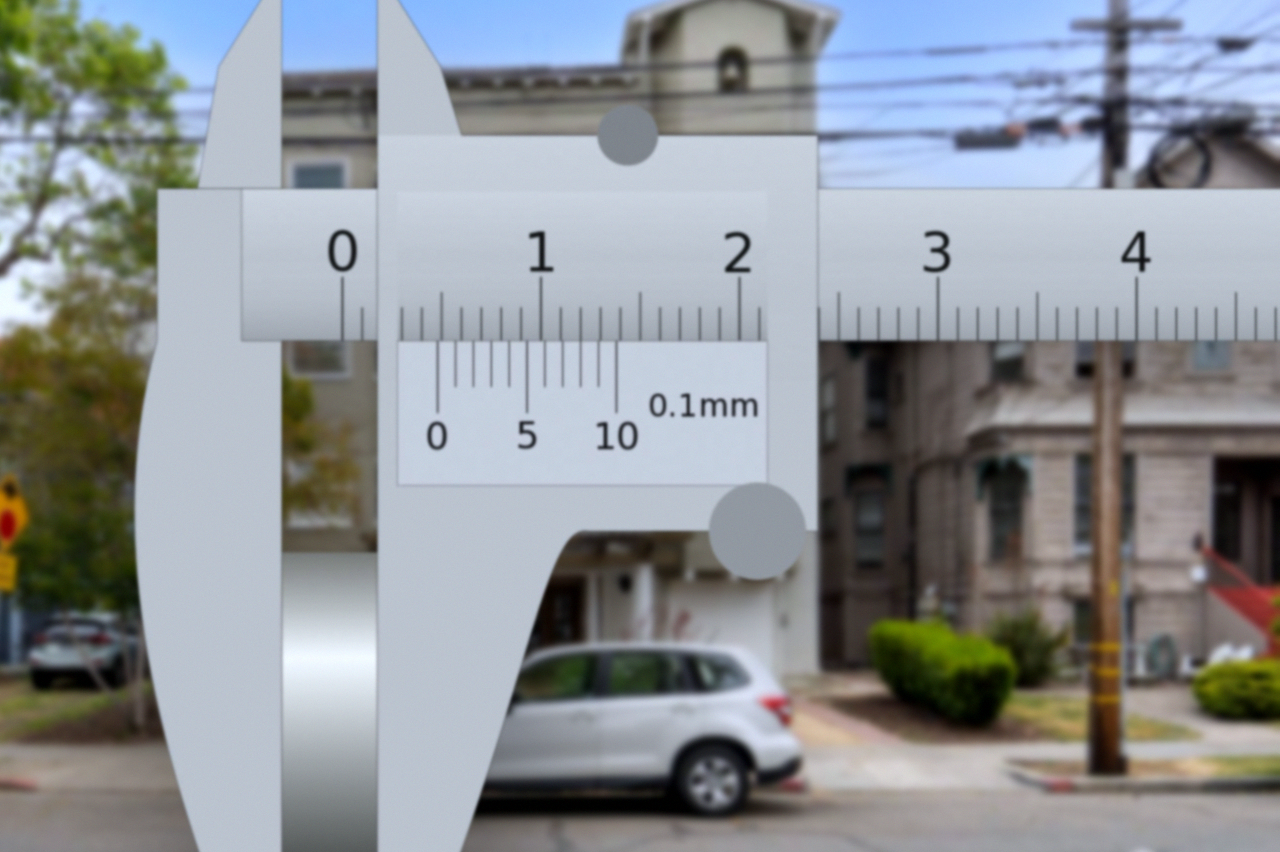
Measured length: 4.8 mm
